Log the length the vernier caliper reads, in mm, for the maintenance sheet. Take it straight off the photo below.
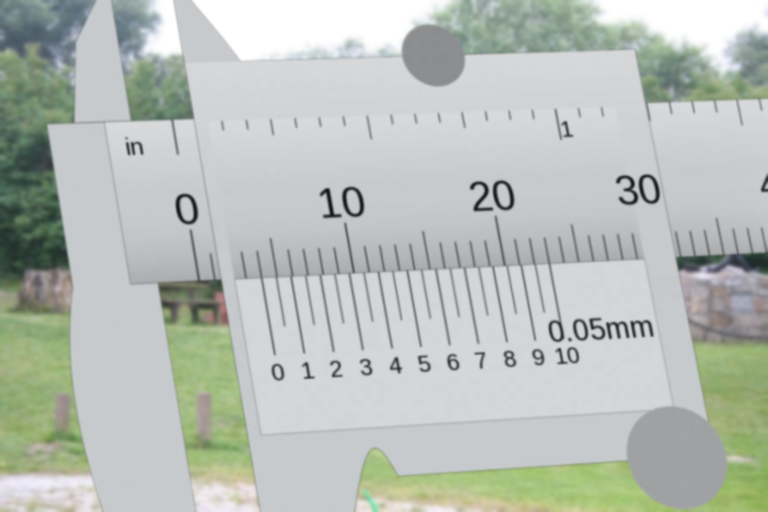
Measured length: 4.0 mm
